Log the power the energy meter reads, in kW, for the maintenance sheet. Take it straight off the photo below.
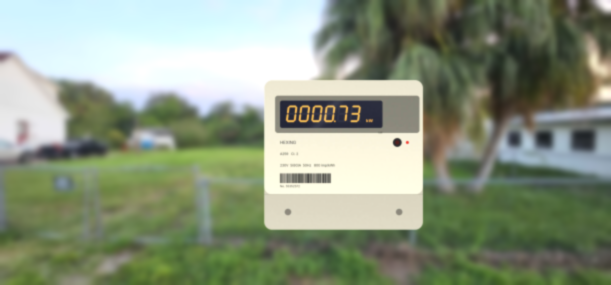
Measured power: 0.73 kW
